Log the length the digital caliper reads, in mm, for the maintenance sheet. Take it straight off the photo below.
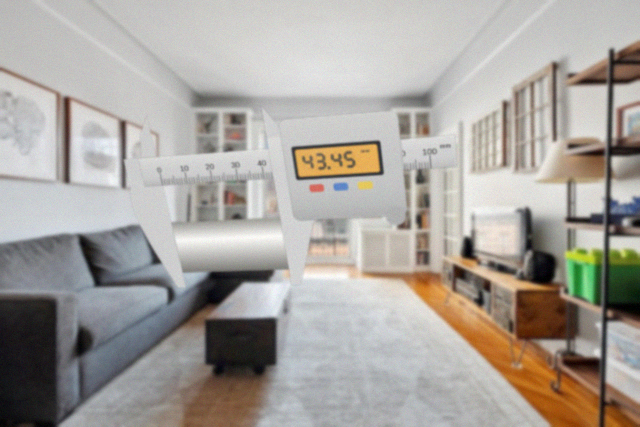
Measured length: 43.45 mm
